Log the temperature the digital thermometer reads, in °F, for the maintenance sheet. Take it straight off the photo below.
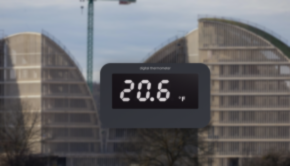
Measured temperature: 20.6 °F
